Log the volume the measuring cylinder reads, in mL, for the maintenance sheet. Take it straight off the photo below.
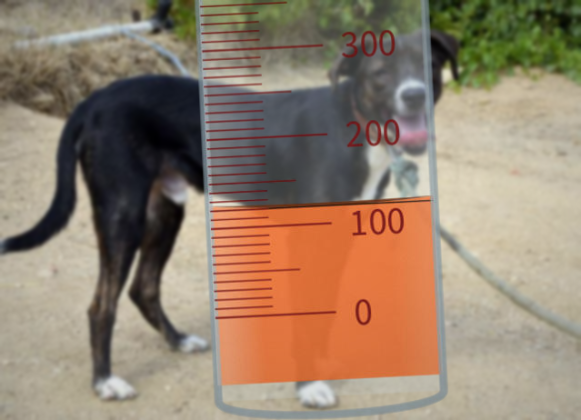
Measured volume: 120 mL
